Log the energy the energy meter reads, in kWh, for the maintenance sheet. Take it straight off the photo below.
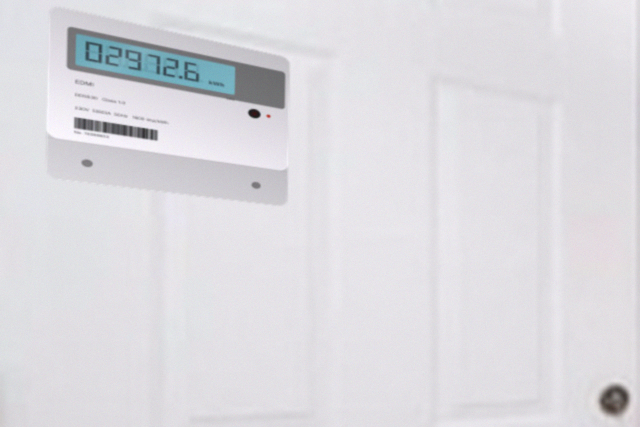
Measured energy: 2972.6 kWh
